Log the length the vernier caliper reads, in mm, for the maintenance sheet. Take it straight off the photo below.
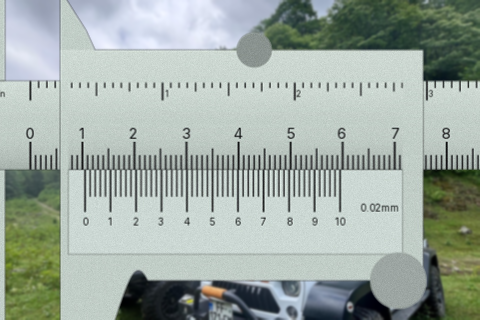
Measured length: 10.5 mm
